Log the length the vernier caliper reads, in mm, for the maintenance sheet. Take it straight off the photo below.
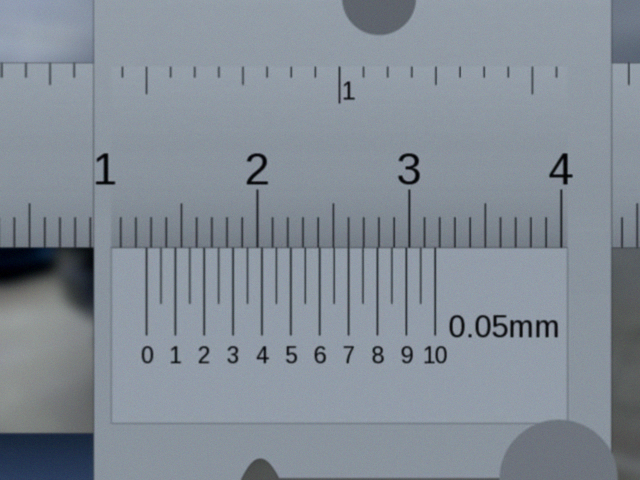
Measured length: 12.7 mm
